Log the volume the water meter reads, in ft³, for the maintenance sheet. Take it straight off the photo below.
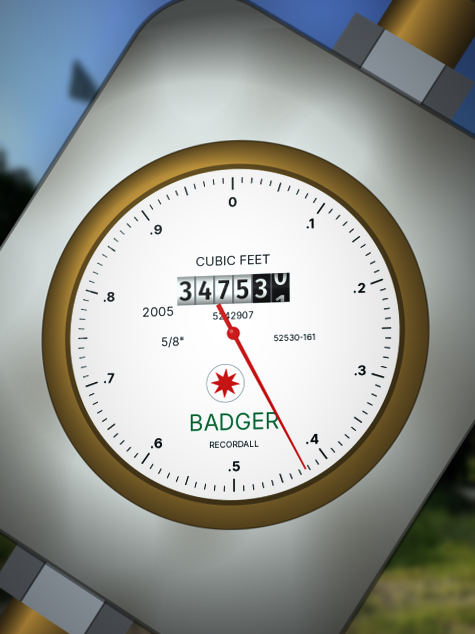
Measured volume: 347530.42 ft³
